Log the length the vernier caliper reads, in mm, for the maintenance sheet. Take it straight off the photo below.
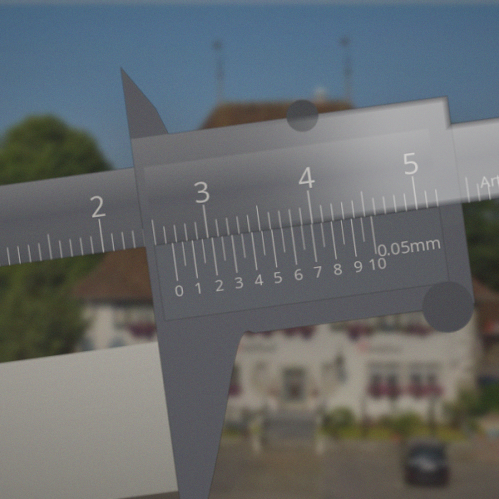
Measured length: 26.6 mm
